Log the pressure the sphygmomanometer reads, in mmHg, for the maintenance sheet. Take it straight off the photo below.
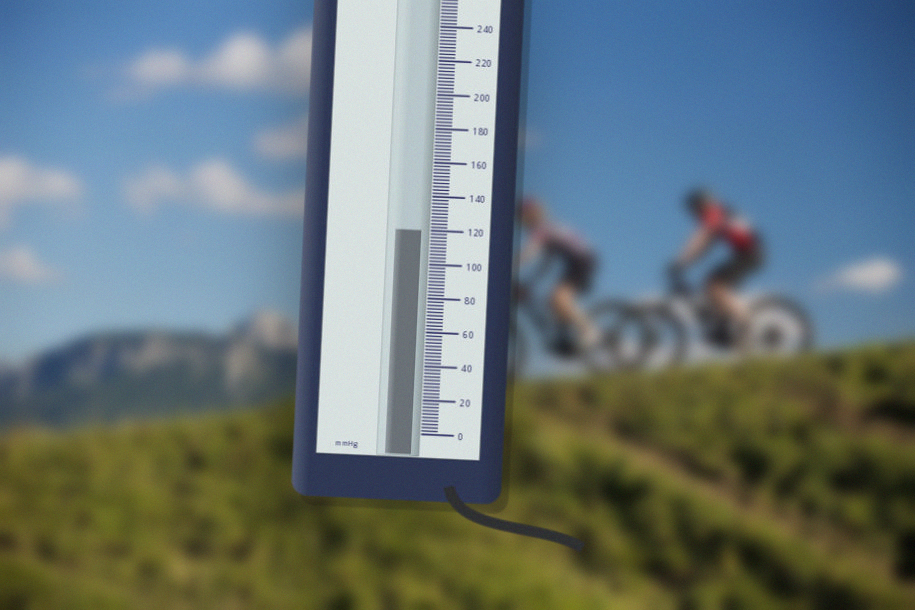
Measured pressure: 120 mmHg
